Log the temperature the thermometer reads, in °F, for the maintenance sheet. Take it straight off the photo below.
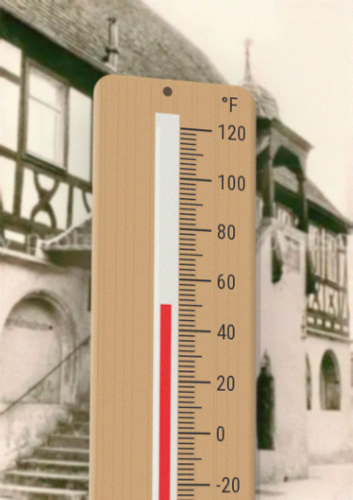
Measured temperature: 50 °F
